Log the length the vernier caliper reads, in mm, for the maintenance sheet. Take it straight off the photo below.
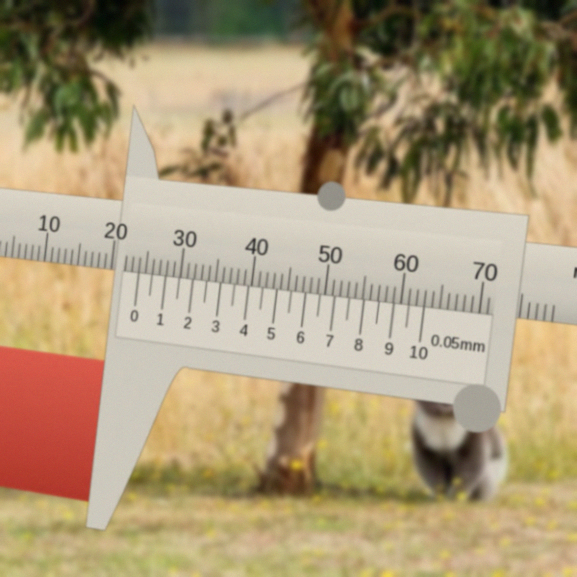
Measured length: 24.0 mm
